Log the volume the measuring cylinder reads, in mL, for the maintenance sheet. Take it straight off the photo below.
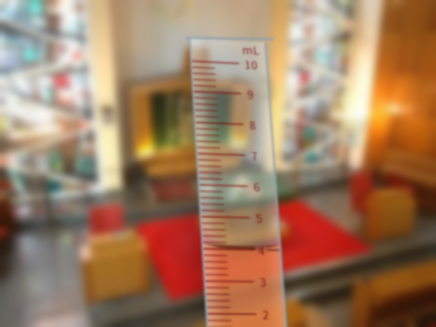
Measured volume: 4 mL
